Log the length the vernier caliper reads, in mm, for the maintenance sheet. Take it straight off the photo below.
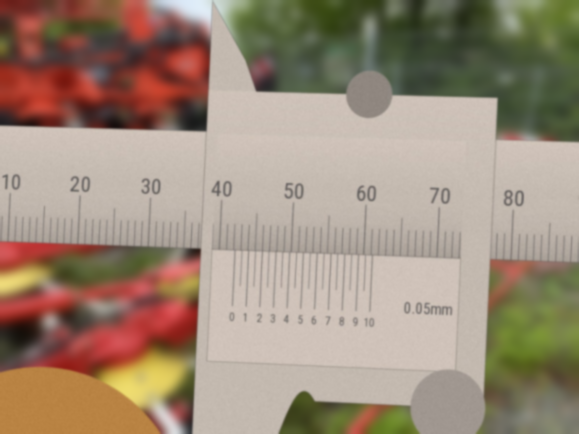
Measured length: 42.2 mm
